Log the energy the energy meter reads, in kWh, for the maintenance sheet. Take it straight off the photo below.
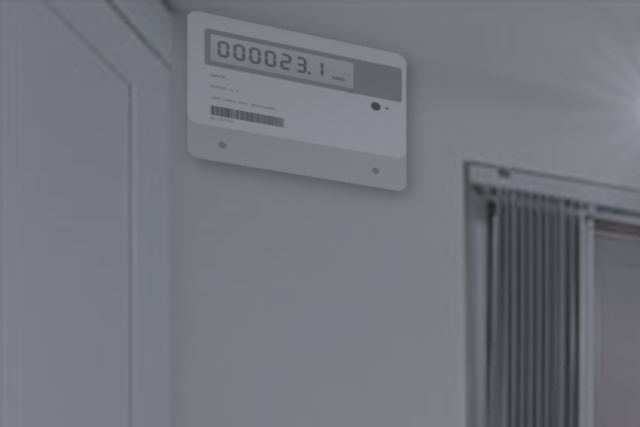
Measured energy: 23.1 kWh
